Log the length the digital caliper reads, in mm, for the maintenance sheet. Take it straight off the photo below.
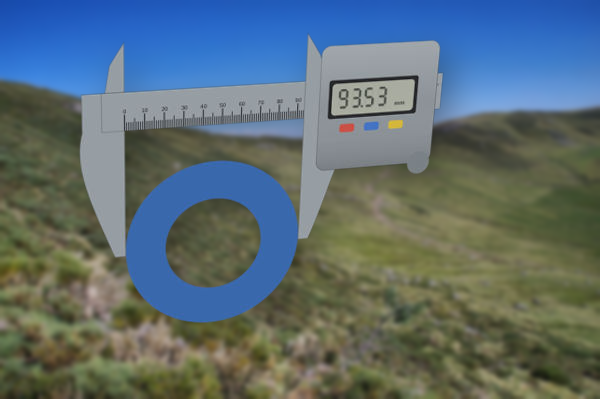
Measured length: 93.53 mm
